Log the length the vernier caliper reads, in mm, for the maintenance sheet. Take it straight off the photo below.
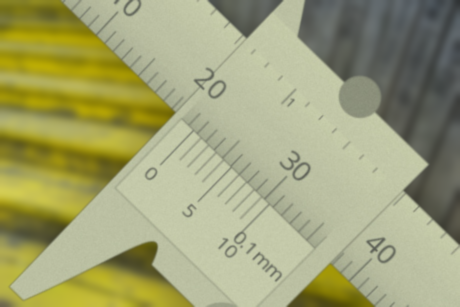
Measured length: 21.6 mm
